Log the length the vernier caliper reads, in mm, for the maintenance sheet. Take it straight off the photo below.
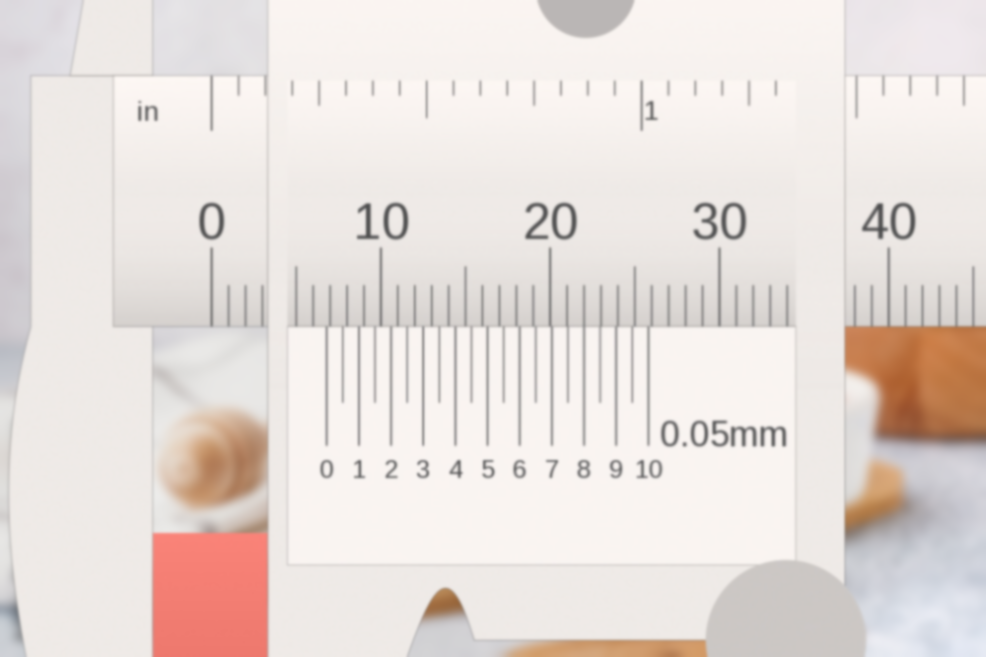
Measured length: 6.8 mm
